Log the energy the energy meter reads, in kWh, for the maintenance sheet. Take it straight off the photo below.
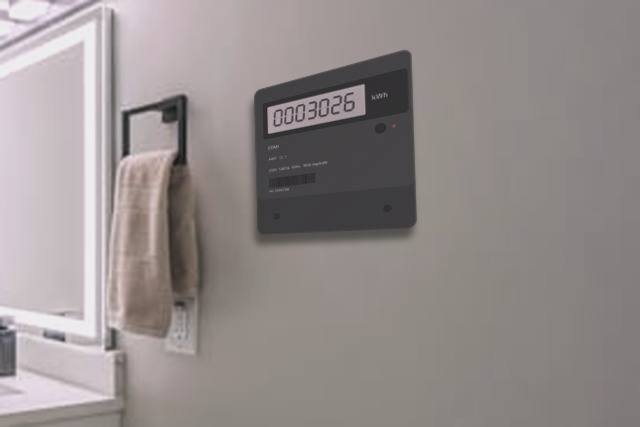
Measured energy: 3026 kWh
